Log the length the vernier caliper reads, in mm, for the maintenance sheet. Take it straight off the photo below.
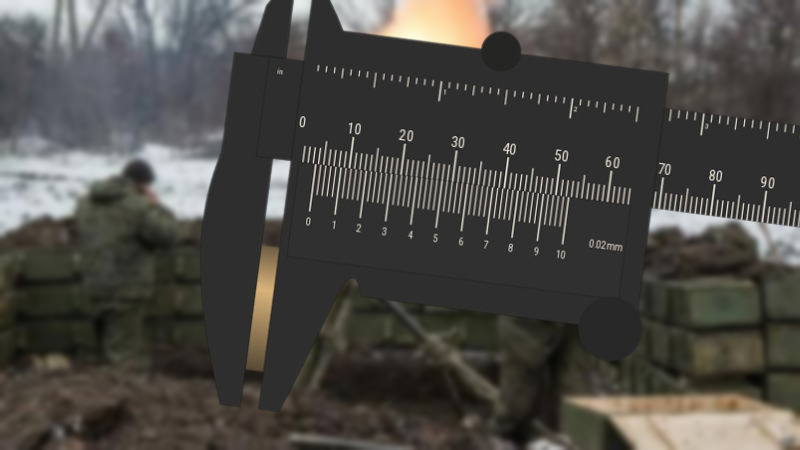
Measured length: 3.5 mm
